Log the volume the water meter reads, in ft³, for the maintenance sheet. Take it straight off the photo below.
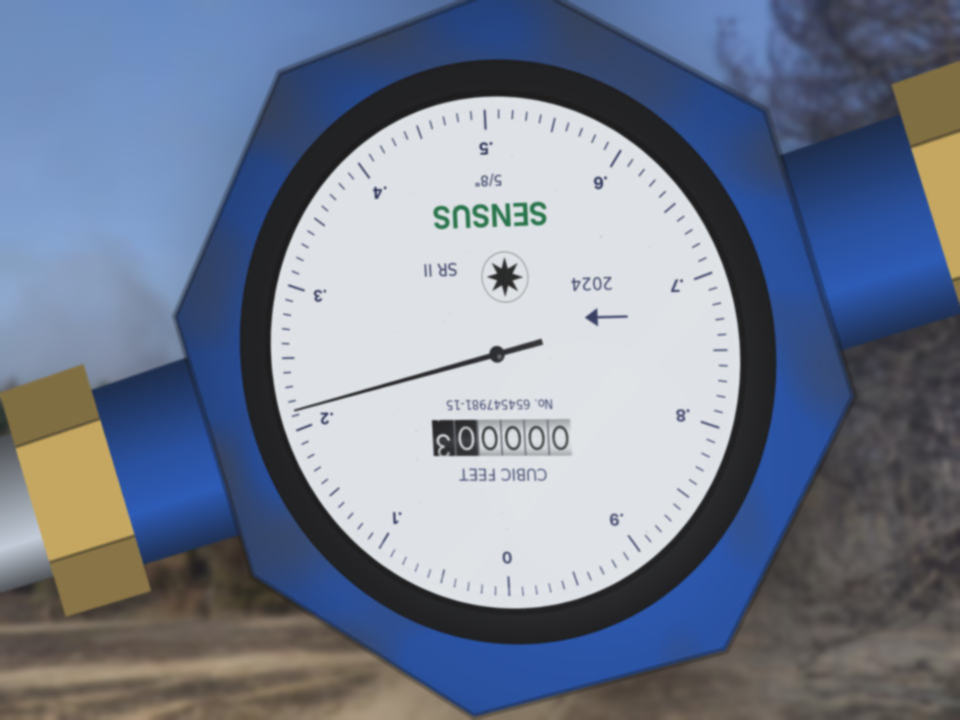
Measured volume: 3.21 ft³
